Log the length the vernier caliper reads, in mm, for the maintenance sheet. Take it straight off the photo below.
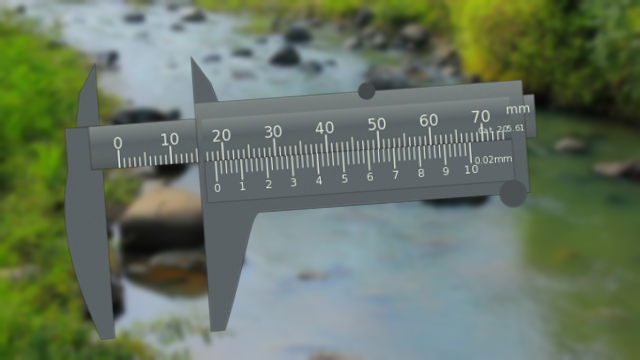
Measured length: 18.5 mm
